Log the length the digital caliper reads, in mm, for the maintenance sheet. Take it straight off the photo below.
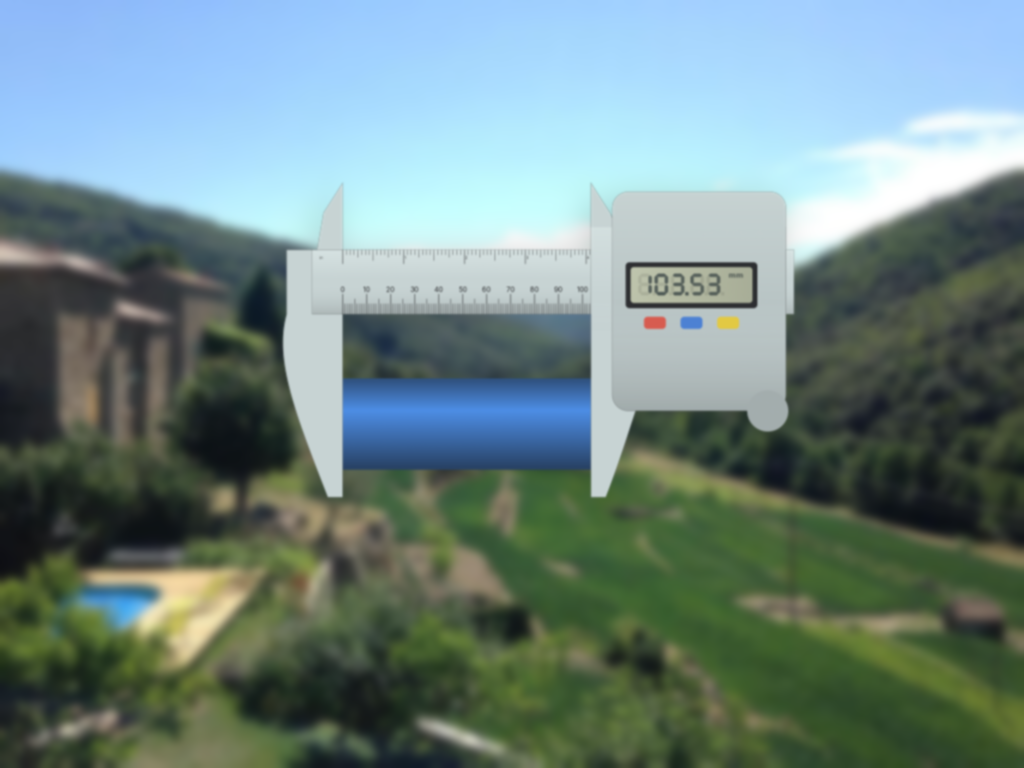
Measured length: 103.53 mm
